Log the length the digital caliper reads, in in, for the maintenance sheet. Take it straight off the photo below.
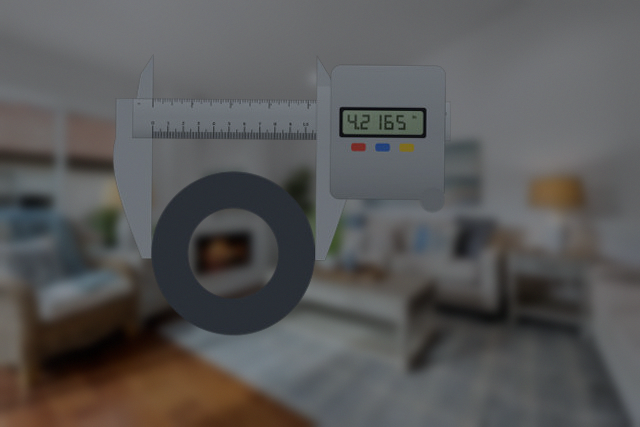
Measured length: 4.2165 in
